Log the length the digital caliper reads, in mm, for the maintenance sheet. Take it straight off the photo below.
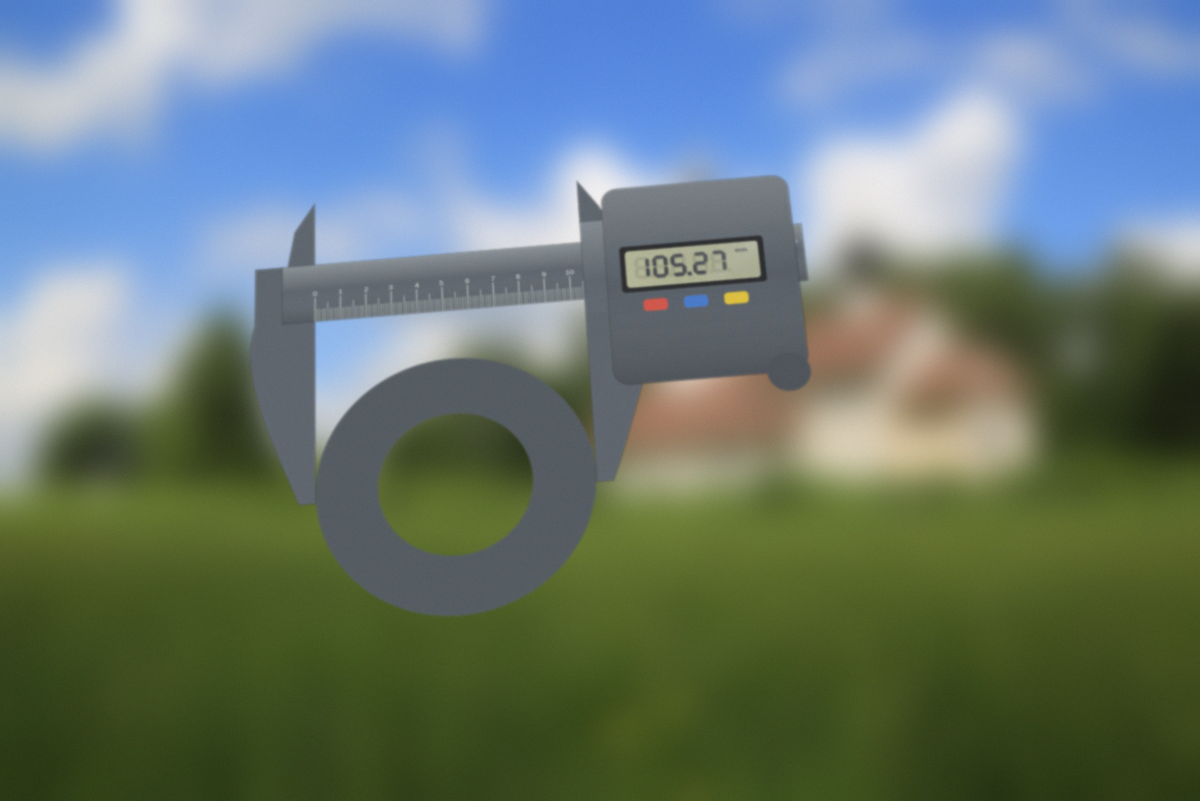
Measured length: 105.27 mm
